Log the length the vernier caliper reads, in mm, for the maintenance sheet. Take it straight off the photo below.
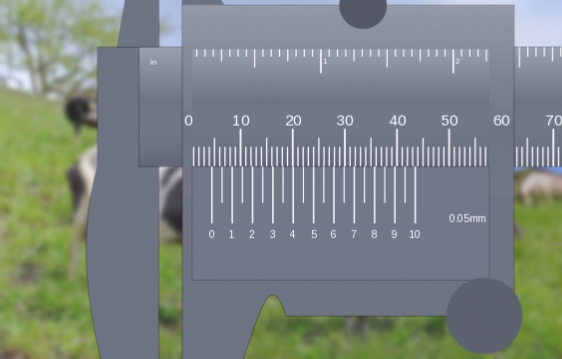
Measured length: 4.5 mm
